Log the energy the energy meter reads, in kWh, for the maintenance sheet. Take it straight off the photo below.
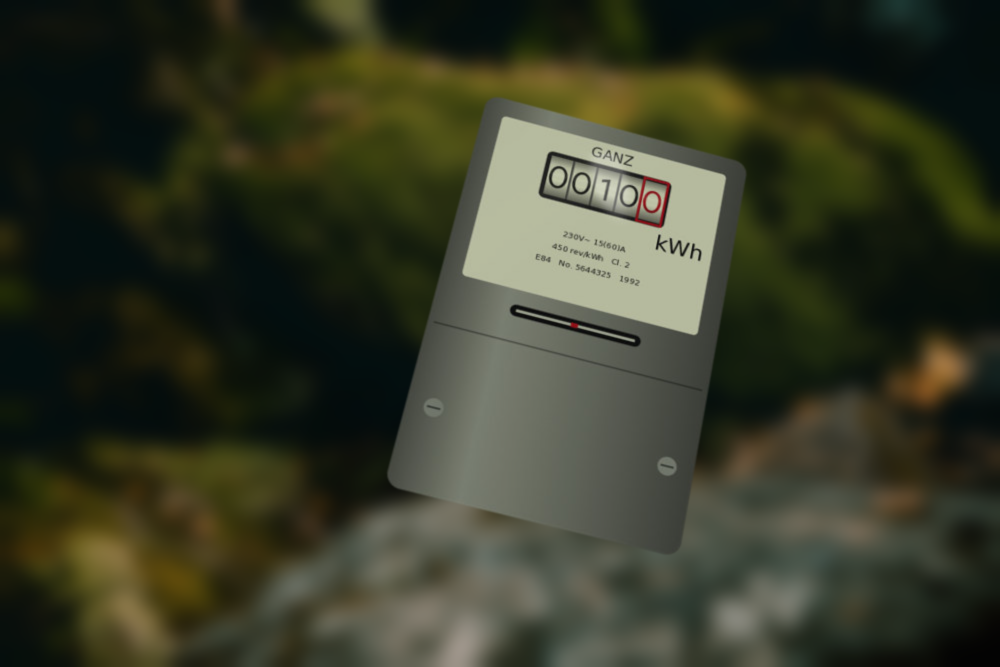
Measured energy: 10.0 kWh
